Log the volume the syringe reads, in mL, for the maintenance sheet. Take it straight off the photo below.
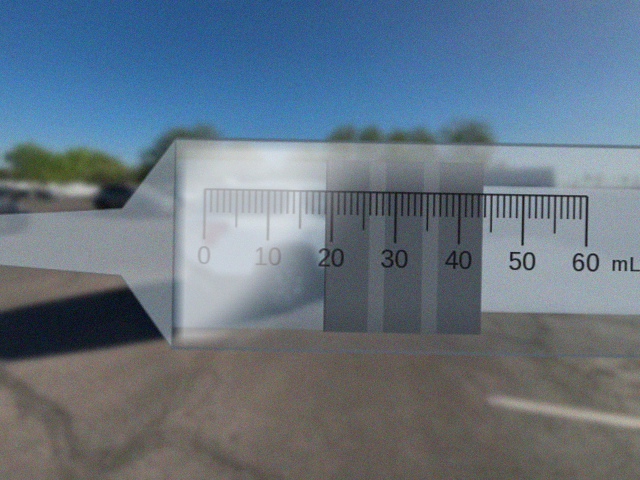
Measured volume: 19 mL
